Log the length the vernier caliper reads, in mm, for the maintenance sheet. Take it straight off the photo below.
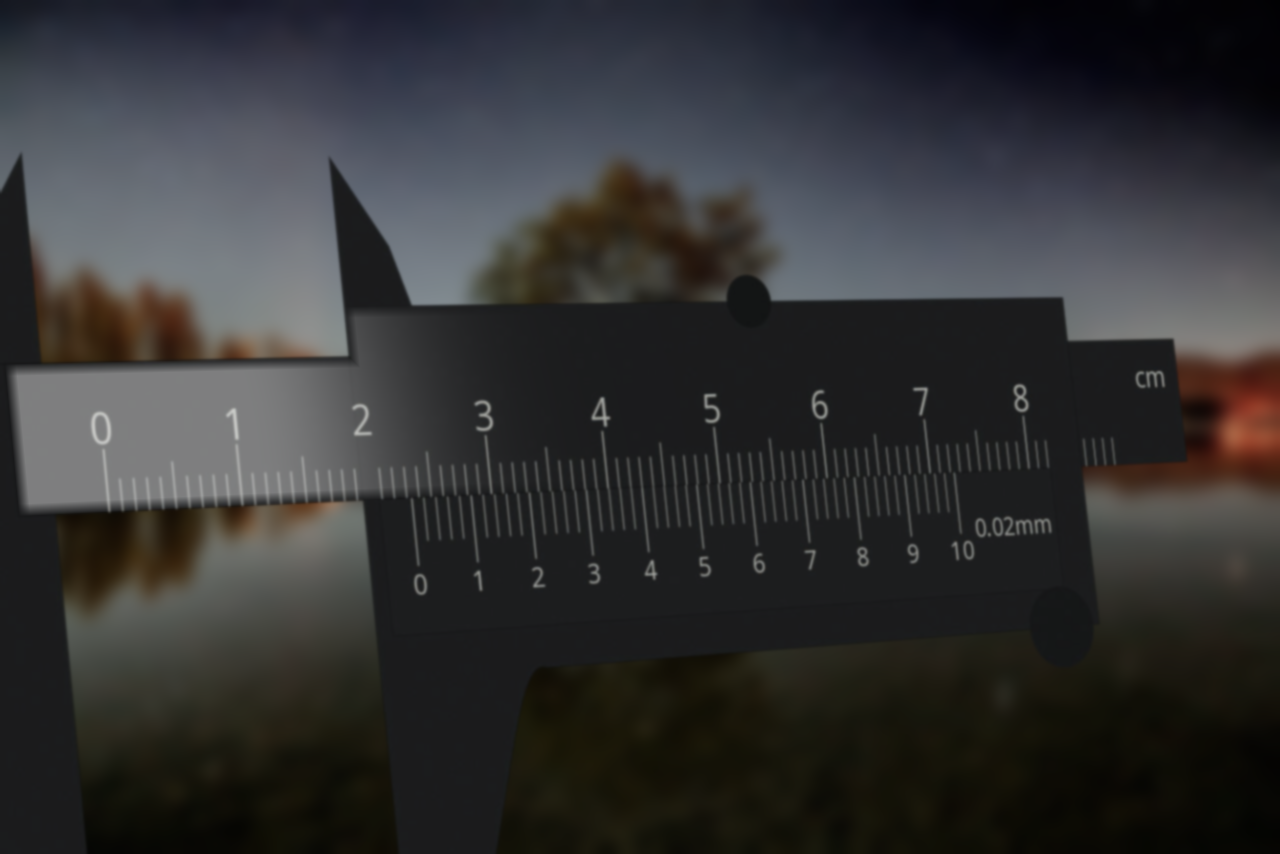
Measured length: 23.4 mm
